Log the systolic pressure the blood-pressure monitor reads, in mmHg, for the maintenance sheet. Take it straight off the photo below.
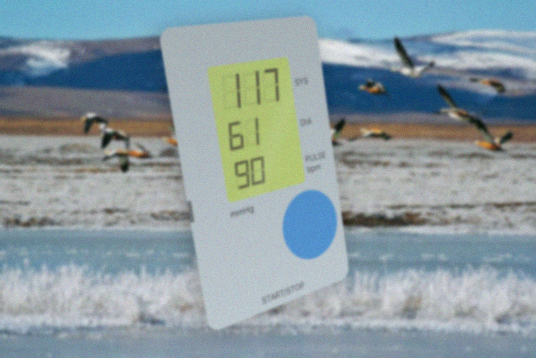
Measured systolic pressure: 117 mmHg
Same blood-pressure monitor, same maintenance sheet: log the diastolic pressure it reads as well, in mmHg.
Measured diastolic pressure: 61 mmHg
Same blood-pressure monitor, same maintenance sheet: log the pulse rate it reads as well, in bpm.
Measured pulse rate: 90 bpm
